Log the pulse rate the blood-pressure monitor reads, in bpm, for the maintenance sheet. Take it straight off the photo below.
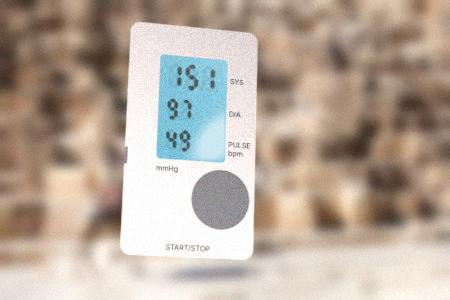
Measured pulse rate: 49 bpm
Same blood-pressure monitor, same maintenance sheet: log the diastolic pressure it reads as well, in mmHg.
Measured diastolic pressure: 97 mmHg
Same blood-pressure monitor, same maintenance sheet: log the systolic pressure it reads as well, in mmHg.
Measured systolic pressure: 151 mmHg
